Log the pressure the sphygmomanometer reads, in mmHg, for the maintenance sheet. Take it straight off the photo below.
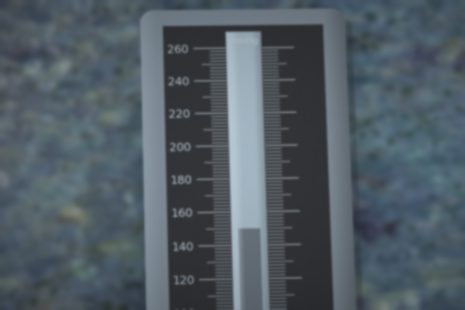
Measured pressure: 150 mmHg
